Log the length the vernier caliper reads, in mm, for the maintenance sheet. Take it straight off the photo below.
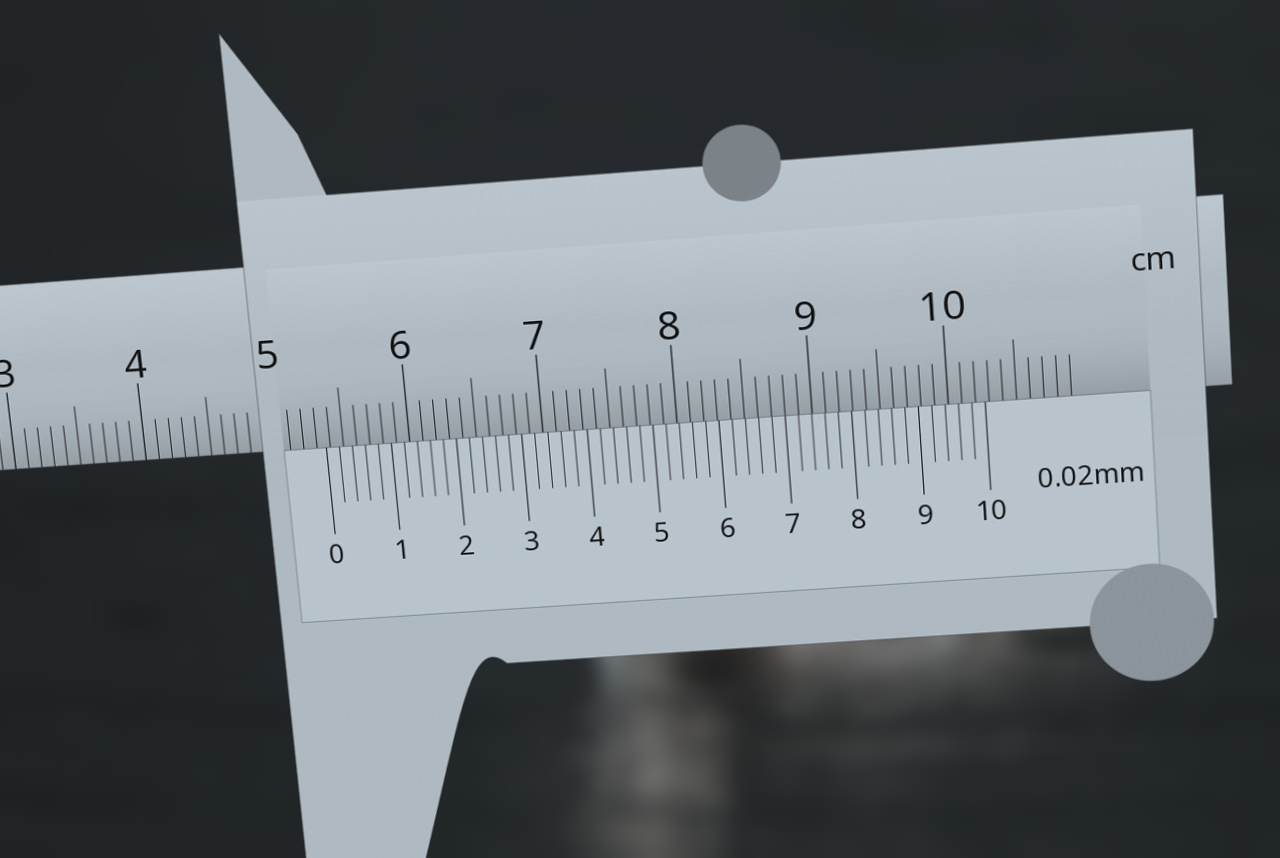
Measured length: 53.7 mm
